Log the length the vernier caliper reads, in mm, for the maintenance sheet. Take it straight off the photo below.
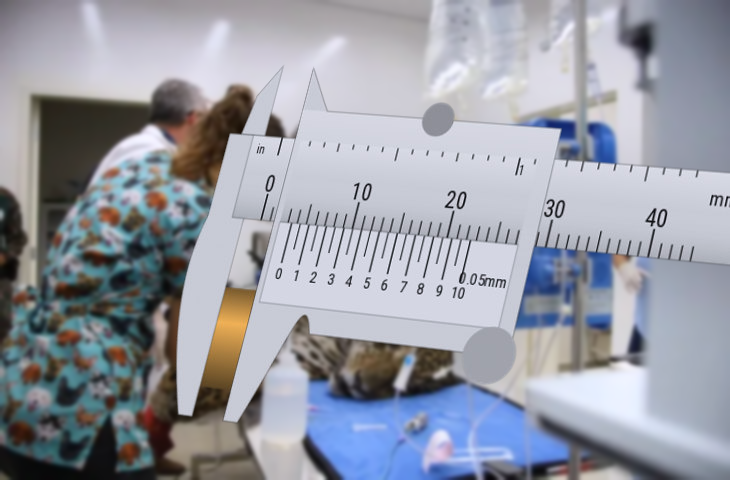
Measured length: 3.4 mm
